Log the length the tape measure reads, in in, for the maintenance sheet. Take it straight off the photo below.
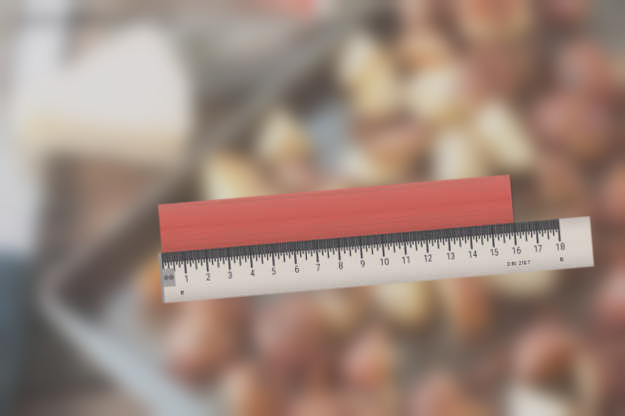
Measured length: 16 in
